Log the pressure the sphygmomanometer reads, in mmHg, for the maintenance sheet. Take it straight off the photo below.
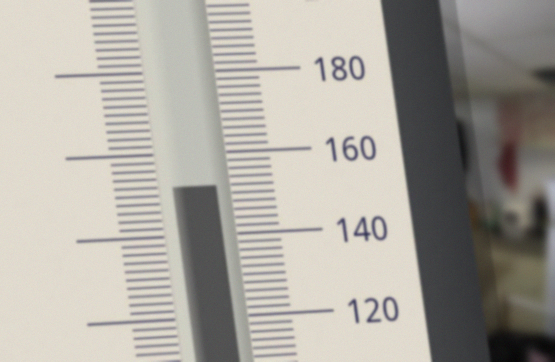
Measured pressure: 152 mmHg
